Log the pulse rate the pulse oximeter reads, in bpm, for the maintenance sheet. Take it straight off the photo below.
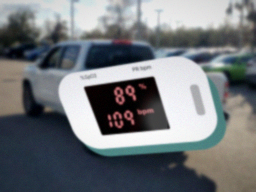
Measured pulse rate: 109 bpm
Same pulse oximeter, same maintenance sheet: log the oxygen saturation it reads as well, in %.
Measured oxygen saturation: 89 %
